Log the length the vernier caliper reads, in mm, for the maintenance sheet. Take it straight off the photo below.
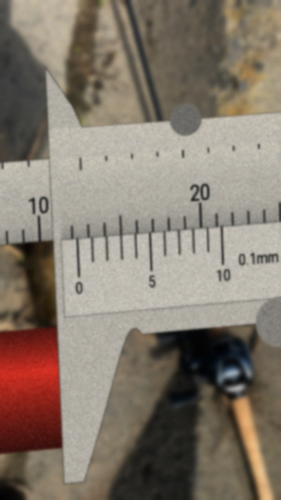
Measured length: 12.3 mm
